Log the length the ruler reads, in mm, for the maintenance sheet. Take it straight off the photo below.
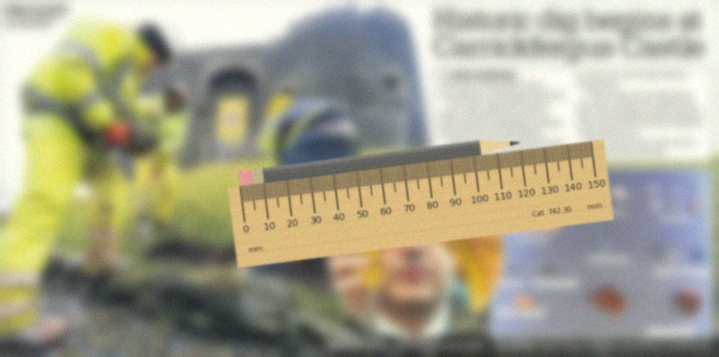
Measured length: 120 mm
